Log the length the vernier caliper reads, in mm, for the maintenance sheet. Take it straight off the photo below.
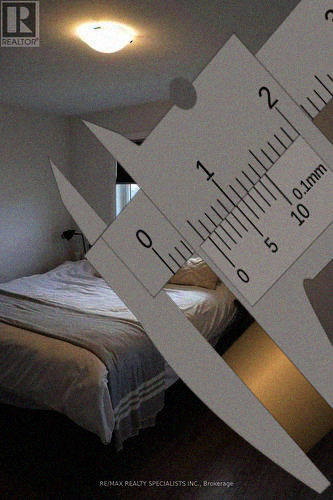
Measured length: 5.6 mm
